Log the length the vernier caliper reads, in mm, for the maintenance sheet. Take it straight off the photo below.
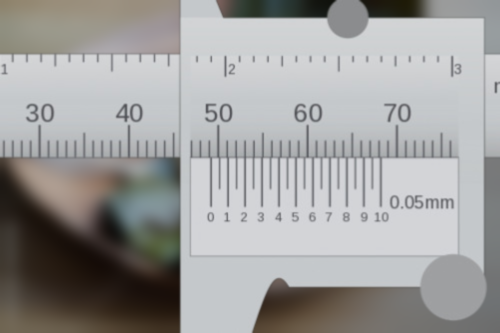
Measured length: 49.2 mm
